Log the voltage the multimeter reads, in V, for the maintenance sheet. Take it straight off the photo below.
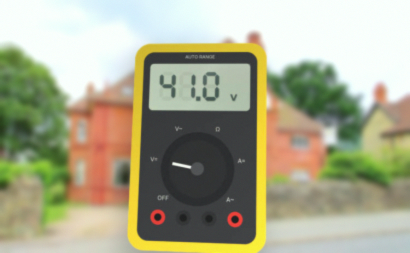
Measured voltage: 41.0 V
